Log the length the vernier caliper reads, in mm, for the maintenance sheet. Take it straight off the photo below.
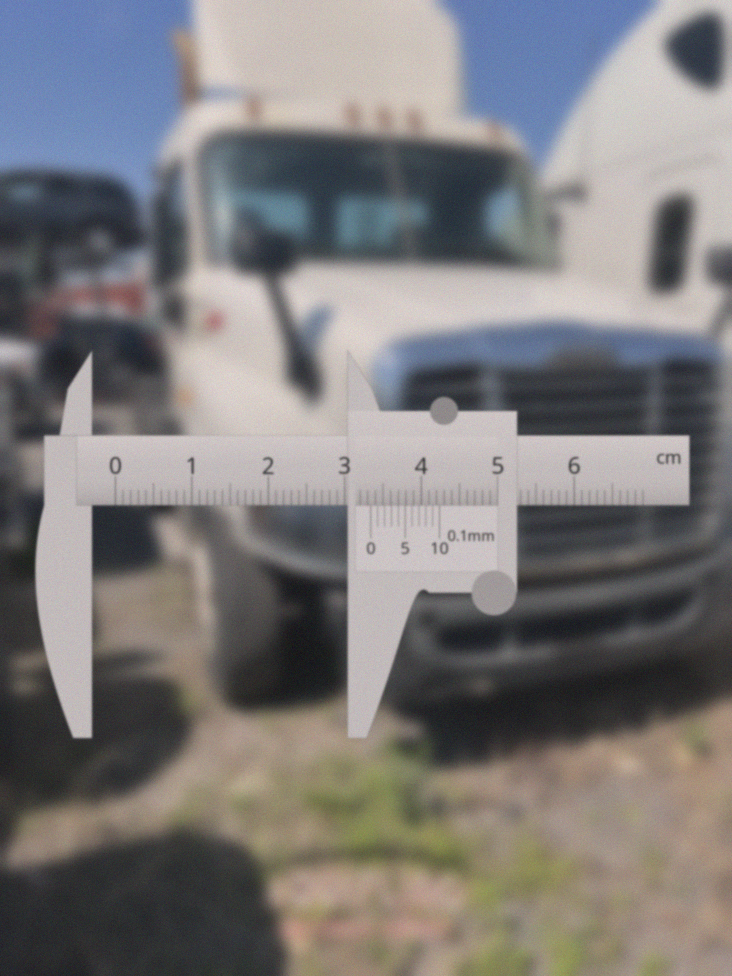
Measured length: 33.4 mm
